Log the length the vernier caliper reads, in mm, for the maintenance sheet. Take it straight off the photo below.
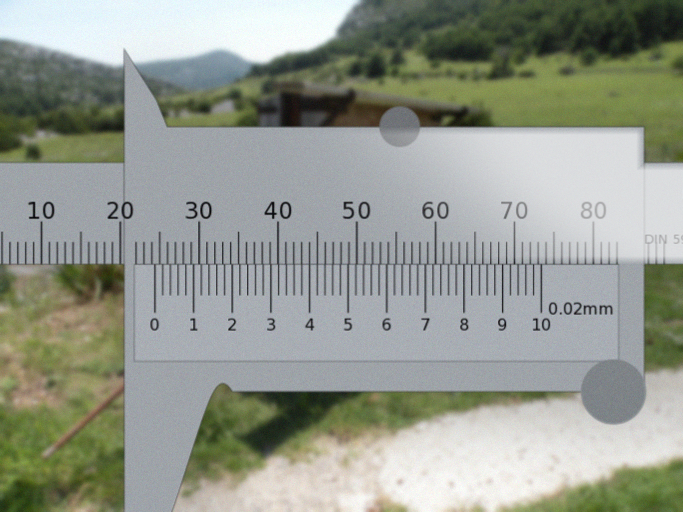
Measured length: 24.4 mm
